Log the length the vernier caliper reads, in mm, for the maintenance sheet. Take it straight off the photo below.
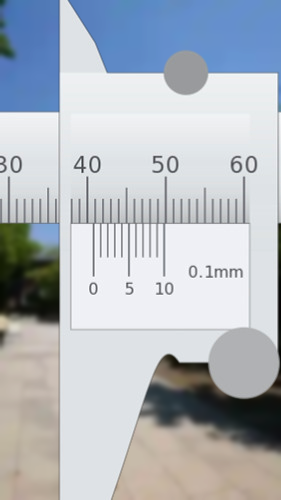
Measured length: 40.8 mm
